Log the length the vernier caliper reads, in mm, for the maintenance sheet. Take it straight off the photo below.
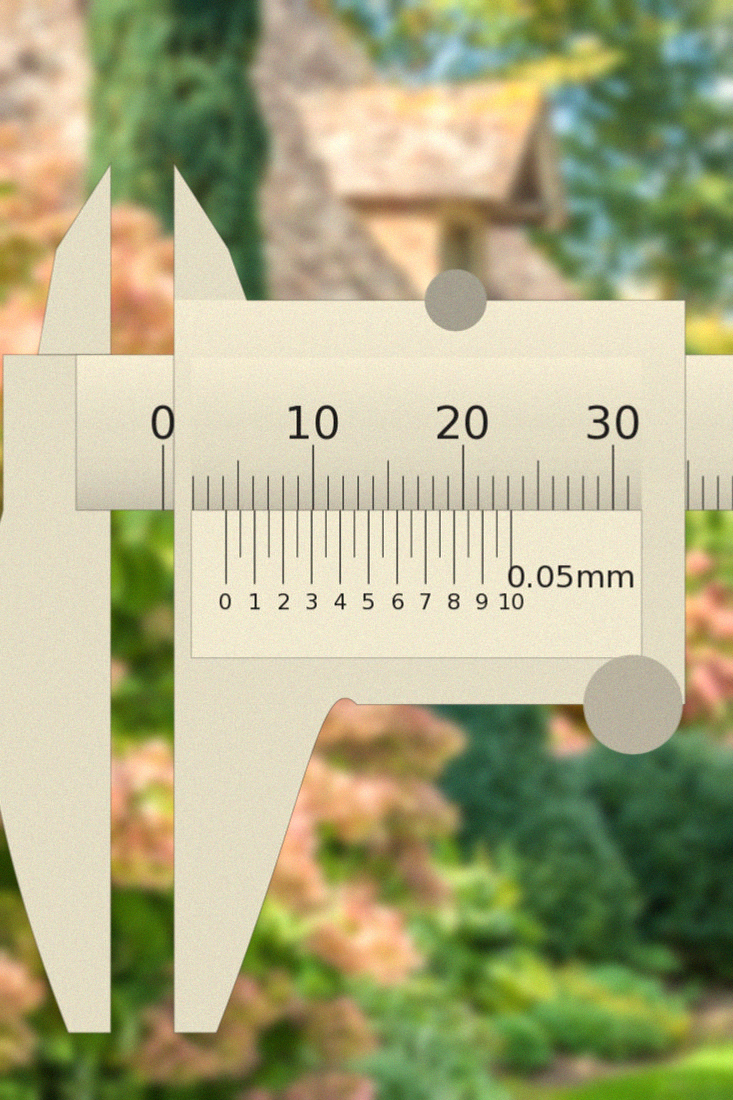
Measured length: 4.2 mm
